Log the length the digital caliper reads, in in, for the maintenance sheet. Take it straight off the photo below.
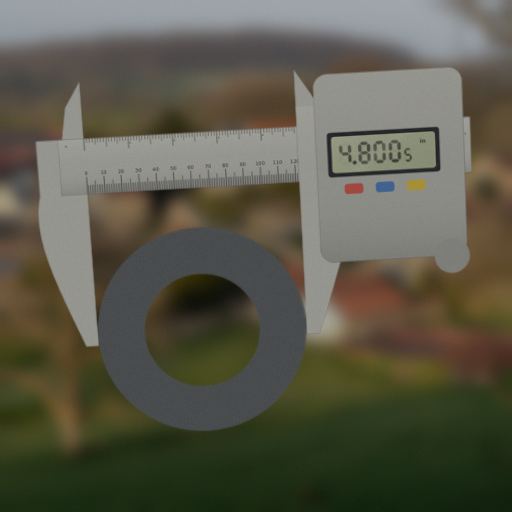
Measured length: 4.8005 in
